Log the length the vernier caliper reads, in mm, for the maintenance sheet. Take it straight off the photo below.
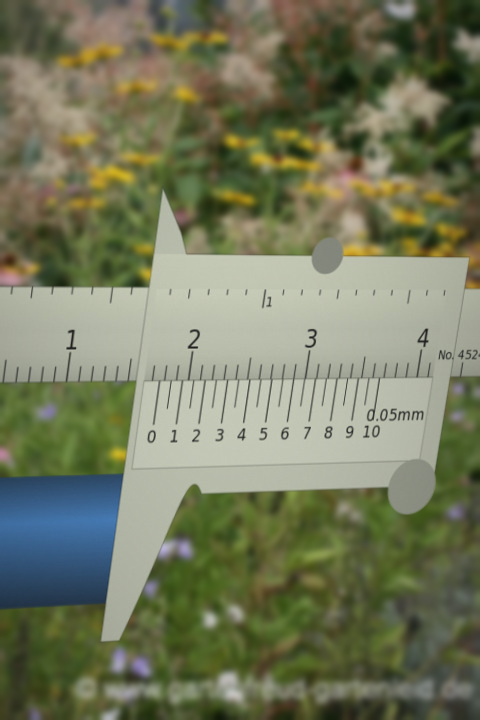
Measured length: 17.6 mm
